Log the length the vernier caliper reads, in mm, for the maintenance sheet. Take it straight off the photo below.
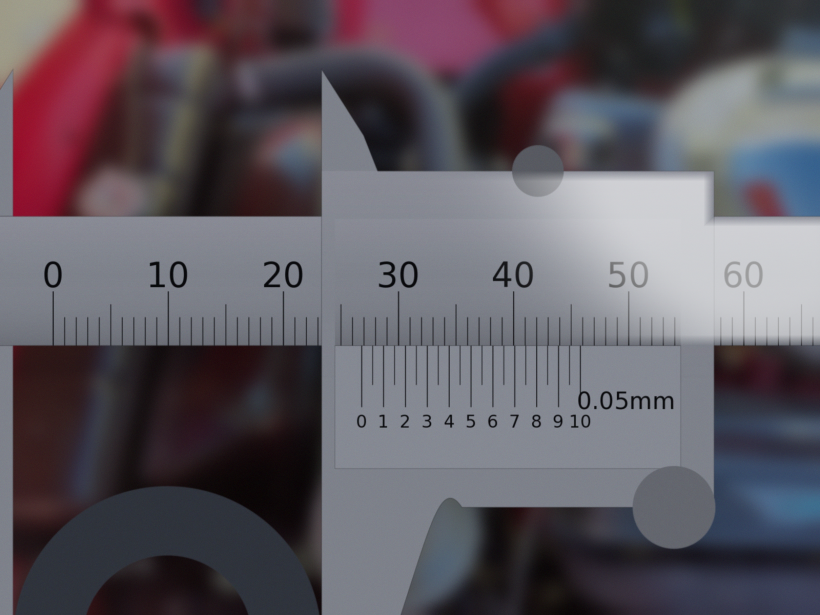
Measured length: 26.8 mm
